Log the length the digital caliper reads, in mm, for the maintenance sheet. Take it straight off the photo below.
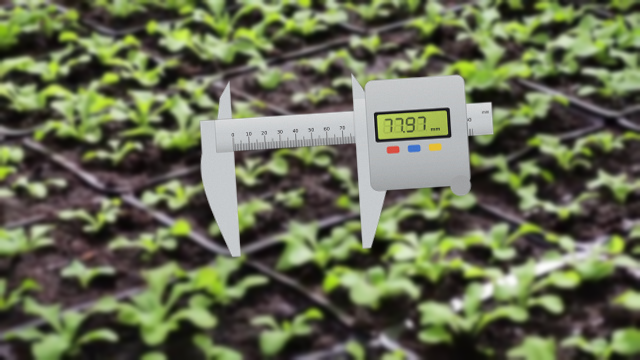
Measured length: 77.97 mm
